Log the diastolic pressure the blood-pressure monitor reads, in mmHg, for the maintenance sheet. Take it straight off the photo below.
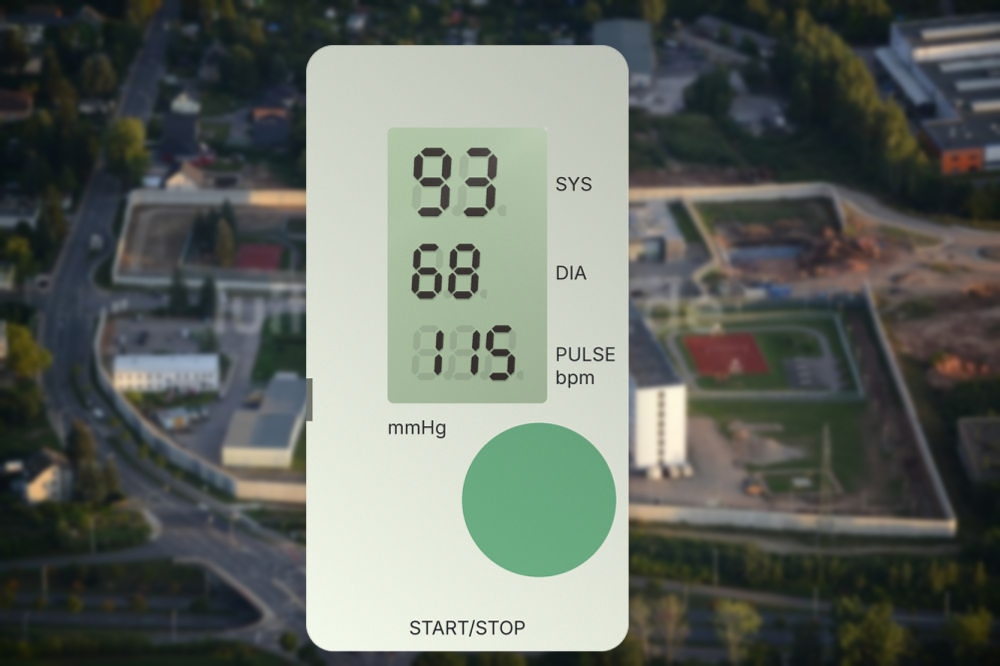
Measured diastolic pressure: 68 mmHg
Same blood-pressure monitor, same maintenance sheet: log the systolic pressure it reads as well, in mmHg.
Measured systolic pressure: 93 mmHg
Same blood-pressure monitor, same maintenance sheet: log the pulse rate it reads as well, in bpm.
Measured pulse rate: 115 bpm
